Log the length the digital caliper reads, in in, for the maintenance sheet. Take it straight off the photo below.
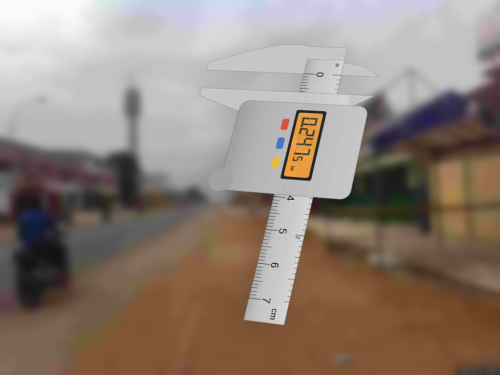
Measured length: 0.2475 in
